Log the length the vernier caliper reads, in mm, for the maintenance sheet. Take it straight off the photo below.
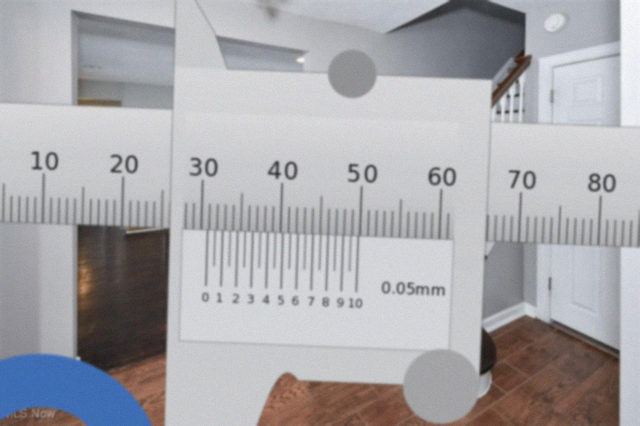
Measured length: 30.8 mm
